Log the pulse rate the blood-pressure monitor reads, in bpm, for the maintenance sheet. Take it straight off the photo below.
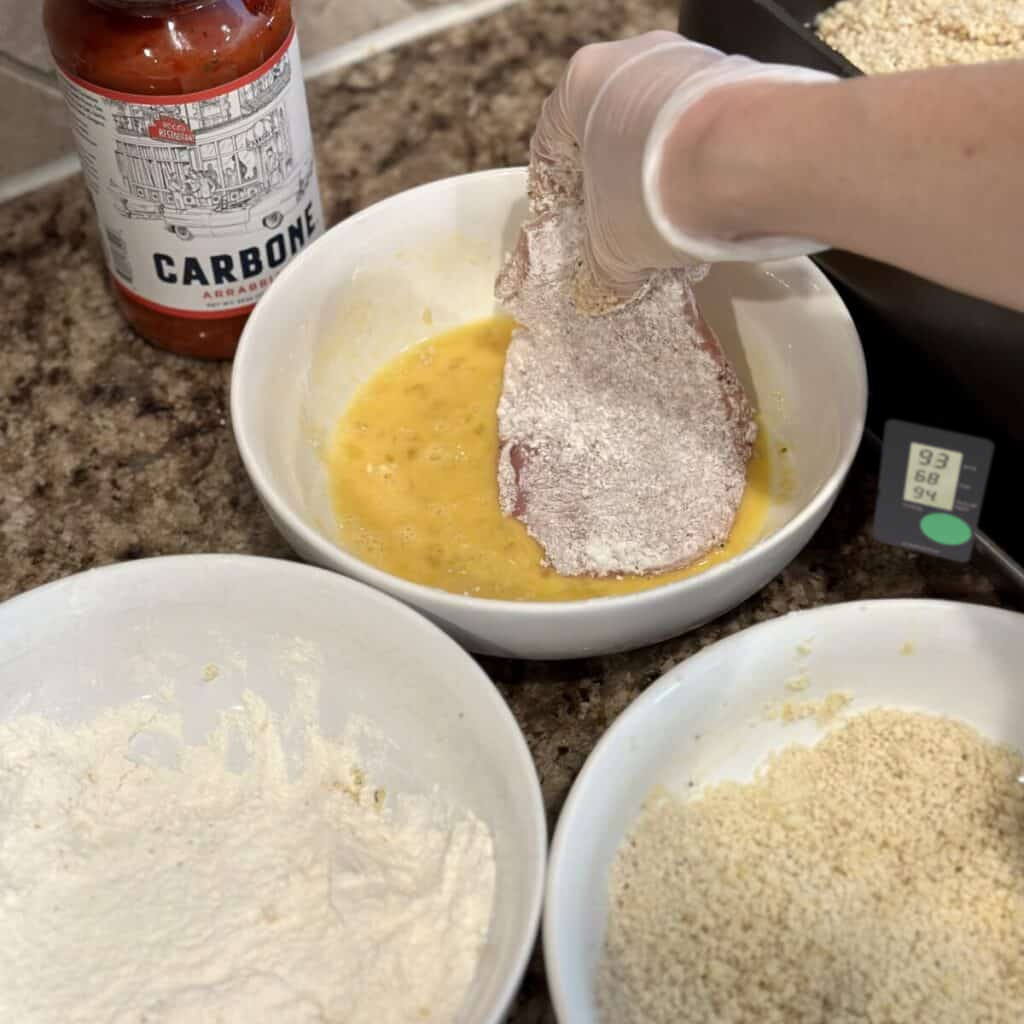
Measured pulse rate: 94 bpm
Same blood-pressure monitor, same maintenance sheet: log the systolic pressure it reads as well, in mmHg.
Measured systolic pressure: 93 mmHg
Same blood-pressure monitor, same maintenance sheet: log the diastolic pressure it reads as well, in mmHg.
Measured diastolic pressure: 68 mmHg
